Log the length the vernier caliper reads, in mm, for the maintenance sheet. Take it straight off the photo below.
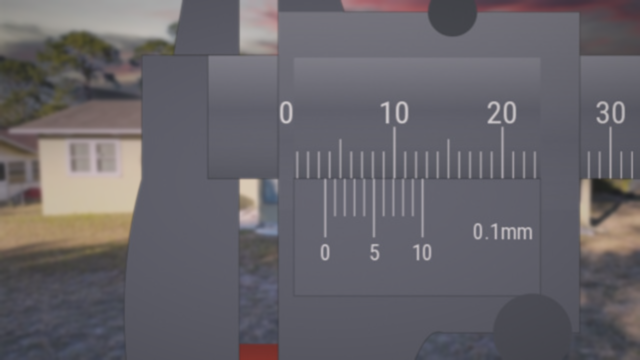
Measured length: 3.6 mm
